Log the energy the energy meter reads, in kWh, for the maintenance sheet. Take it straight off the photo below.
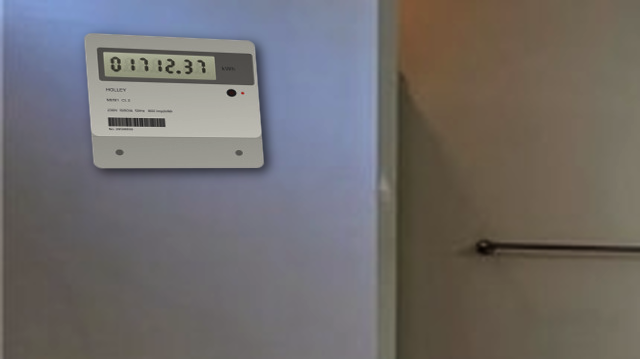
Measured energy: 1712.37 kWh
